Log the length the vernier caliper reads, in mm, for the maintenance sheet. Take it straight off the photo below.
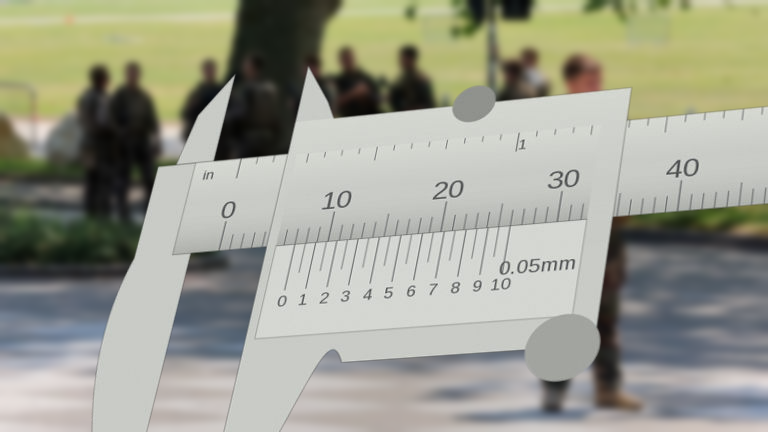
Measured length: 7.0 mm
